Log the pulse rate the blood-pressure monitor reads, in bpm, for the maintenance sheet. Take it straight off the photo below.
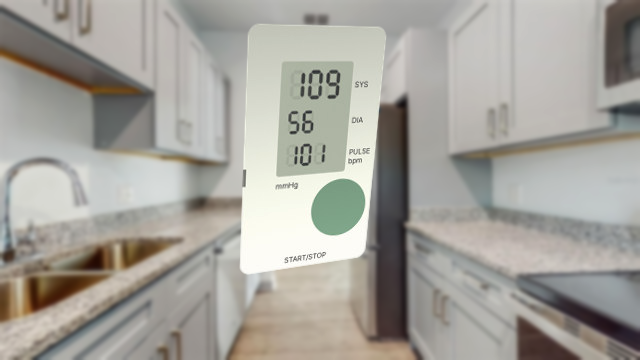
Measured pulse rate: 101 bpm
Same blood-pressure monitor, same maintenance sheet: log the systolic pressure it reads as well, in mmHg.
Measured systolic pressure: 109 mmHg
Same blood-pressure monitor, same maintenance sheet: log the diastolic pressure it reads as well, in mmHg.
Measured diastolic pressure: 56 mmHg
